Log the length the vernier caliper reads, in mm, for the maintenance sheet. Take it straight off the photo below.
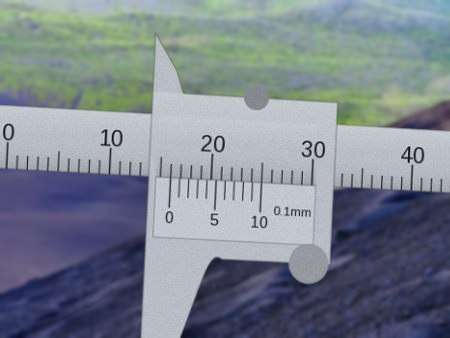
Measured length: 16.0 mm
